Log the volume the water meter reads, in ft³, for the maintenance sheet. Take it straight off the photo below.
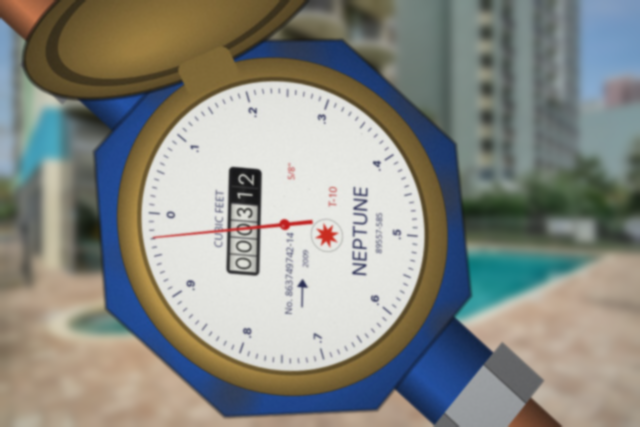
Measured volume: 311.97 ft³
